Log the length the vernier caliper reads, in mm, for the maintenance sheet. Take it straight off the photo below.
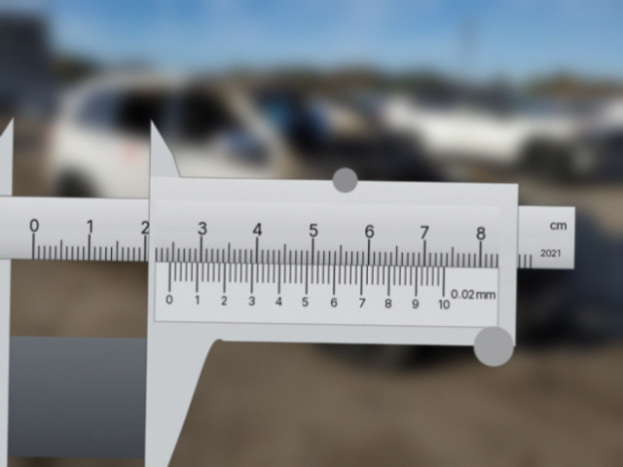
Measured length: 24.5 mm
